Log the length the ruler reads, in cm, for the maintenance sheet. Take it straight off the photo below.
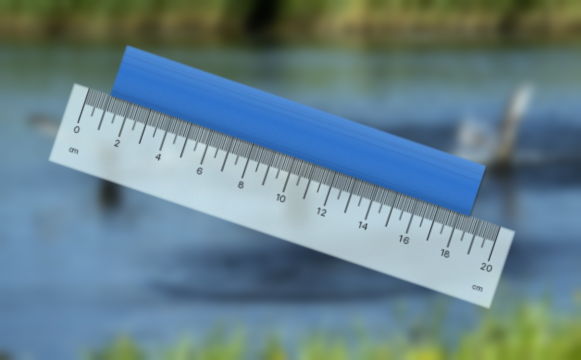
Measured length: 17.5 cm
